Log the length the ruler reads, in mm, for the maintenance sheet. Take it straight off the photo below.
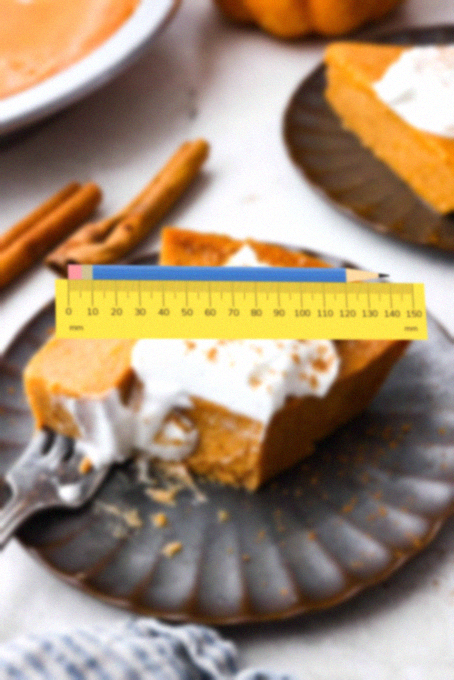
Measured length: 140 mm
